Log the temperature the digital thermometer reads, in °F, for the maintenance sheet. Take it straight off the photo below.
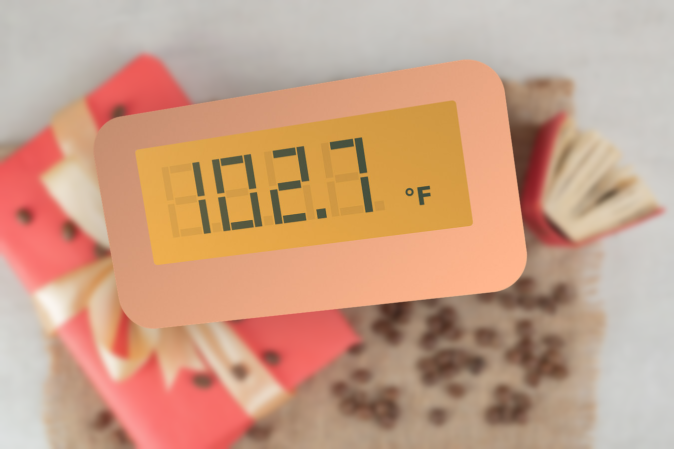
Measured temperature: 102.7 °F
